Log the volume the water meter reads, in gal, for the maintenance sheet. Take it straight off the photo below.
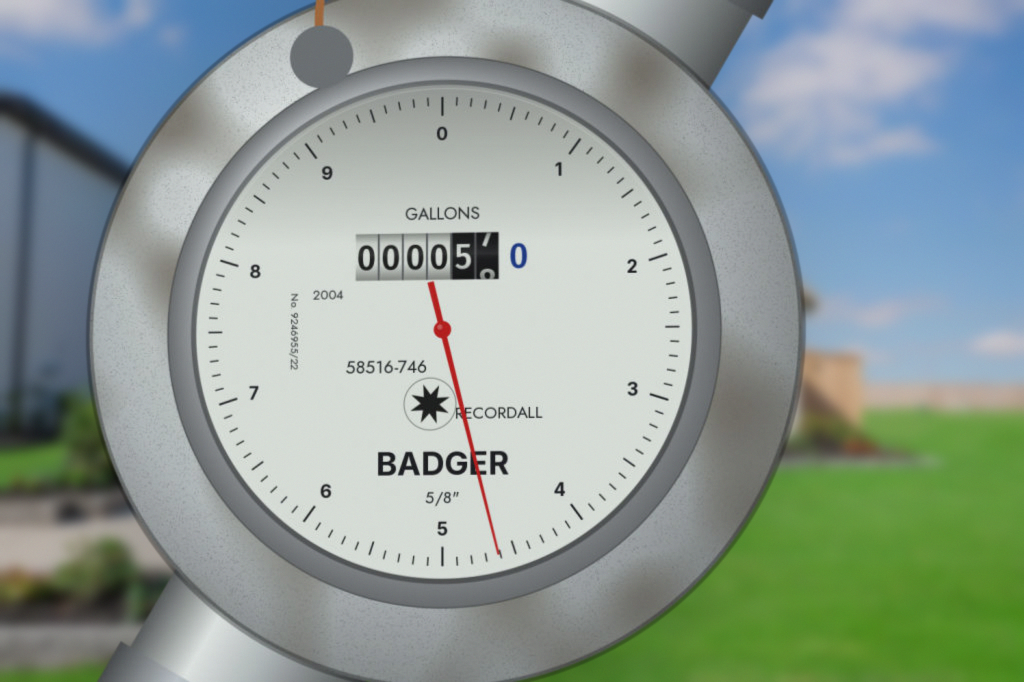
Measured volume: 574.6 gal
